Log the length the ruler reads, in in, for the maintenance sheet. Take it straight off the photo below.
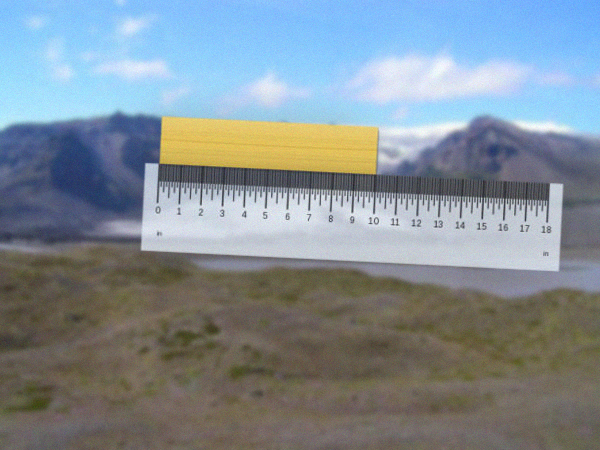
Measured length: 10 in
